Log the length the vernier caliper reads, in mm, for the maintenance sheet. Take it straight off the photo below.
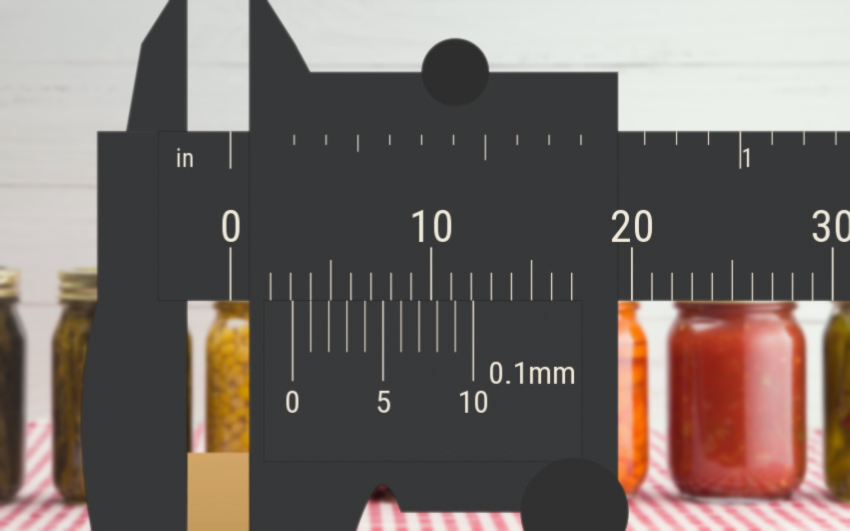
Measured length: 3.1 mm
